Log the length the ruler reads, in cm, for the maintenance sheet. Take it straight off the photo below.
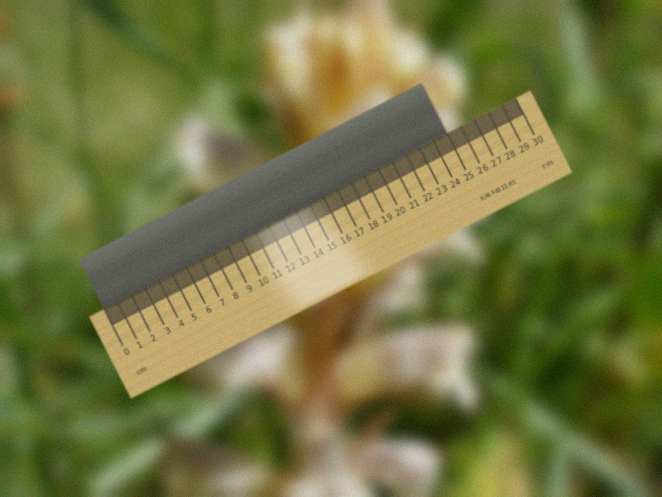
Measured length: 25 cm
